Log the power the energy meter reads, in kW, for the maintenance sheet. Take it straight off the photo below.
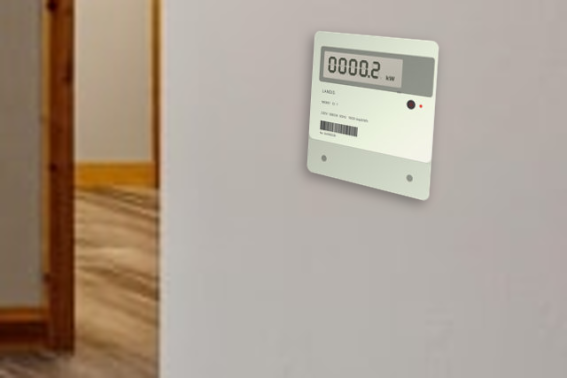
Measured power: 0.2 kW
